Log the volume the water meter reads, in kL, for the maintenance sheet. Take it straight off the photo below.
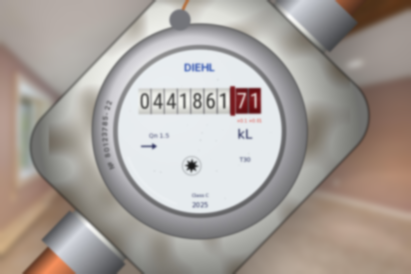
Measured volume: 441861.71 kL
